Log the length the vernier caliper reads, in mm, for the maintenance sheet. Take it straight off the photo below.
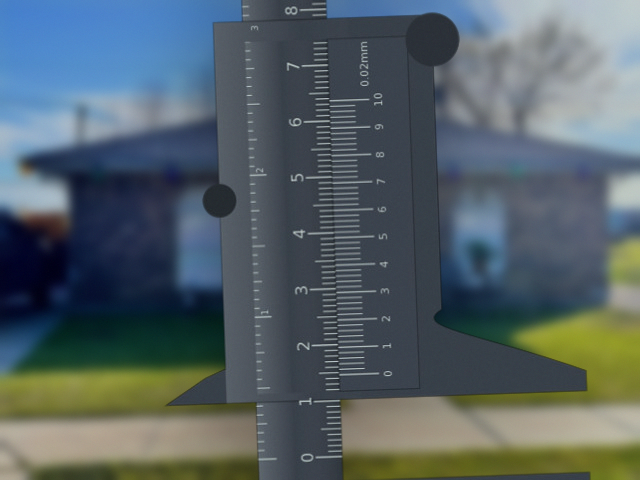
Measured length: 14.6 mm
